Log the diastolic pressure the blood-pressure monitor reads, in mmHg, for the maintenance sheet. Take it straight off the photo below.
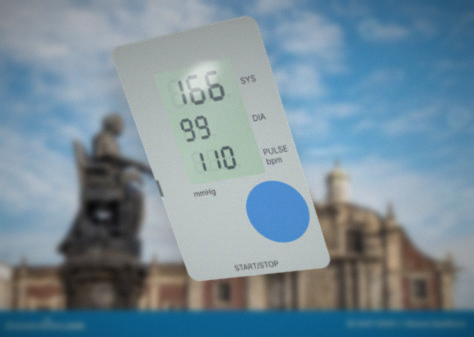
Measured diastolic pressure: 99 mmHg
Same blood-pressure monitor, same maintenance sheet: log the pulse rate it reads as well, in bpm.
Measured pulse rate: 110 bpm
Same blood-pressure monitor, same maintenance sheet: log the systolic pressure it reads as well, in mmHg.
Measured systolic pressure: 166 mmHg
